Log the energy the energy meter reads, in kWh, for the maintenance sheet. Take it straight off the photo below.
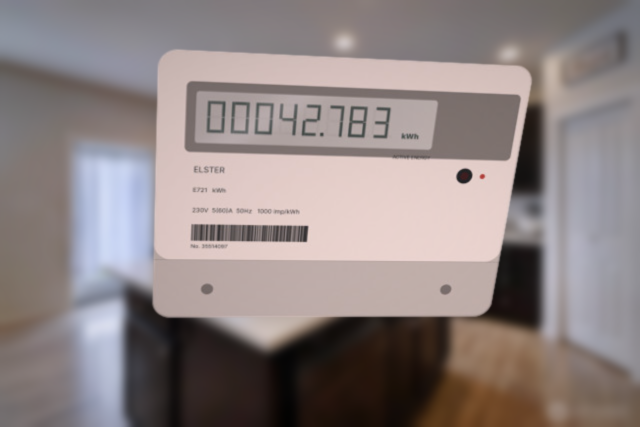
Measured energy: 42.783 kWh
